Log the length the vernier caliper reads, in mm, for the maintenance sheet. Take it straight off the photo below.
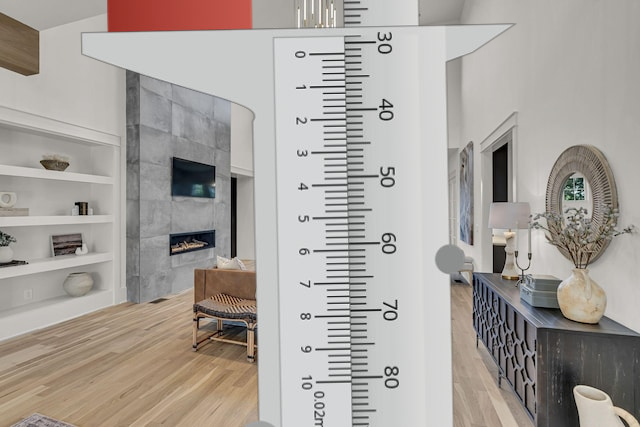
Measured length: 31.6 mm
